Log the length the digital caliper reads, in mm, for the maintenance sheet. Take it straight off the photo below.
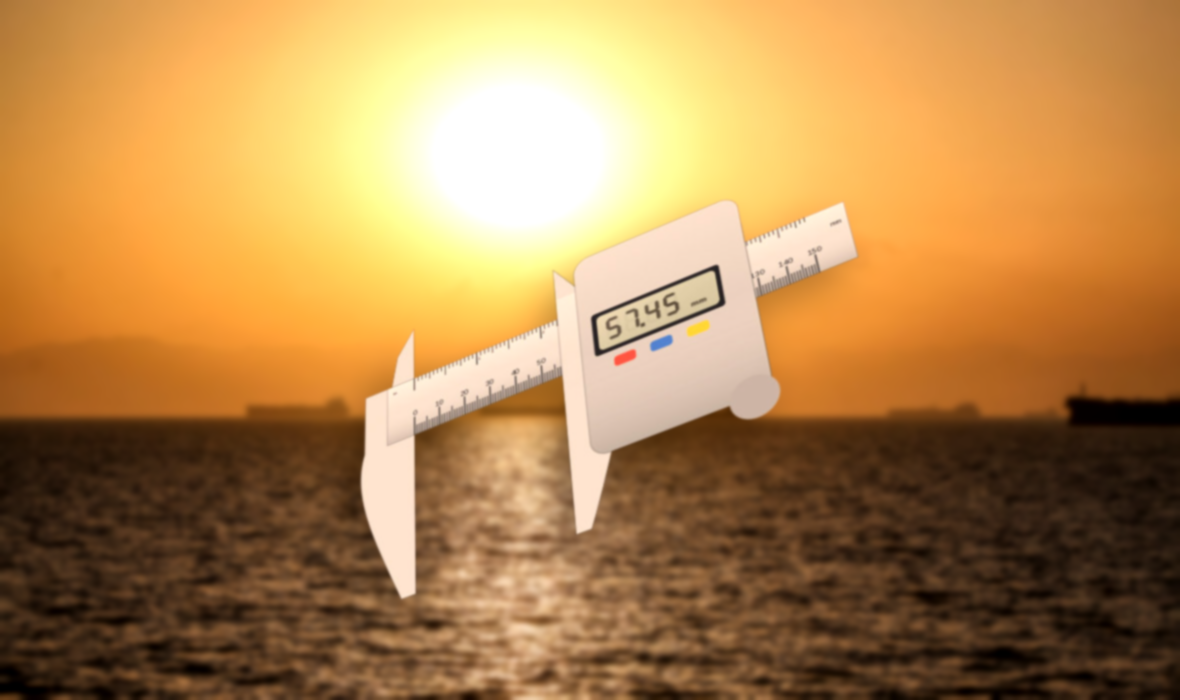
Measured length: 57.45 mm
